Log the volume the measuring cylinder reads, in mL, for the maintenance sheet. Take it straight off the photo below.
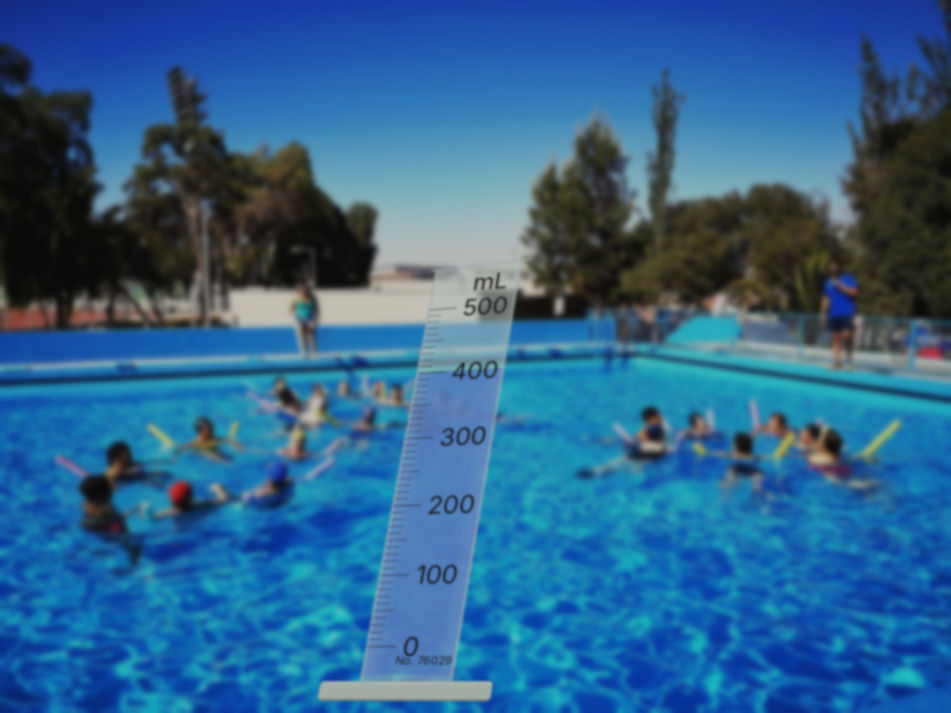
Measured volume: 400 mL
